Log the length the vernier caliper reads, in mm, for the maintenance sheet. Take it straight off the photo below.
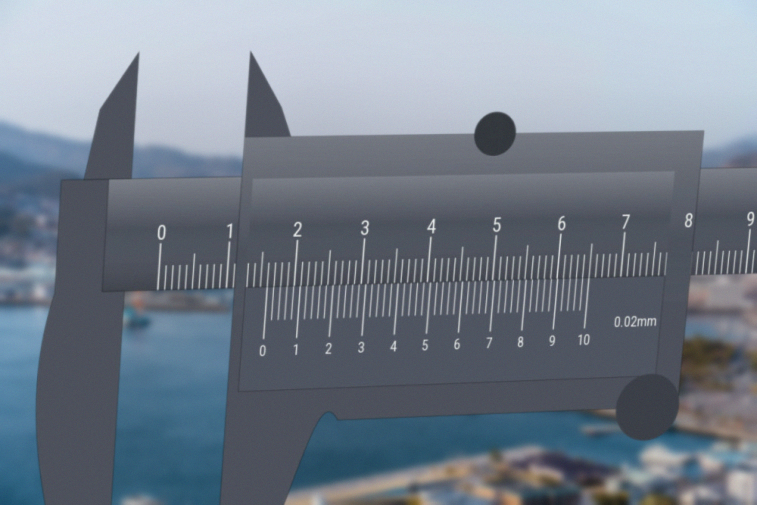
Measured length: 16.0 mm
